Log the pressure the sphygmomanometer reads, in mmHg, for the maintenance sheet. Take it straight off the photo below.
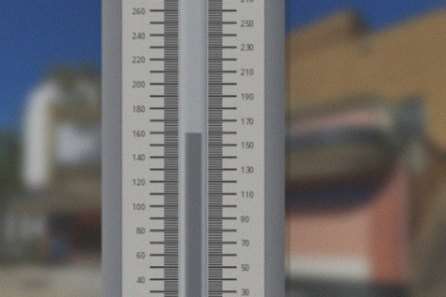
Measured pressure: 160 mmHg
